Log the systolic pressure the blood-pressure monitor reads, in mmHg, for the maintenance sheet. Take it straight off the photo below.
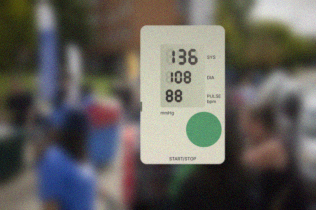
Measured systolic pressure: 136 mmHg
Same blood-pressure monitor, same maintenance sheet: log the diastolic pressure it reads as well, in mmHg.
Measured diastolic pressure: 108 mmHg
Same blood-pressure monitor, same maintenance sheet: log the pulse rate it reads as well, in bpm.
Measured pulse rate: 88 bpm
